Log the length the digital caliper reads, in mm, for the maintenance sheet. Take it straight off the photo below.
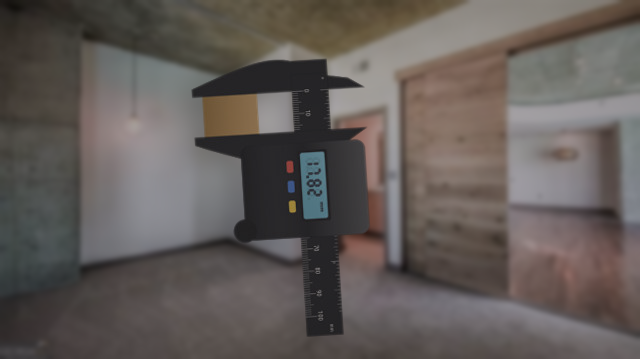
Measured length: 17.82 mm
